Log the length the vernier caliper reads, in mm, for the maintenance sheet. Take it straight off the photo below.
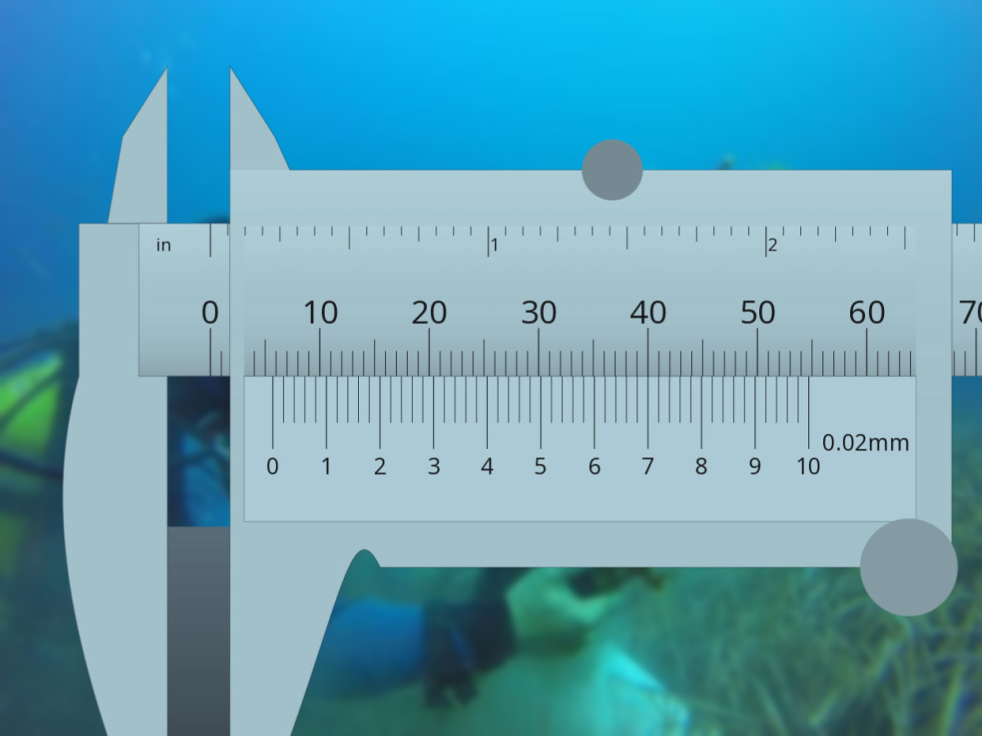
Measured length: 5.7 mm
